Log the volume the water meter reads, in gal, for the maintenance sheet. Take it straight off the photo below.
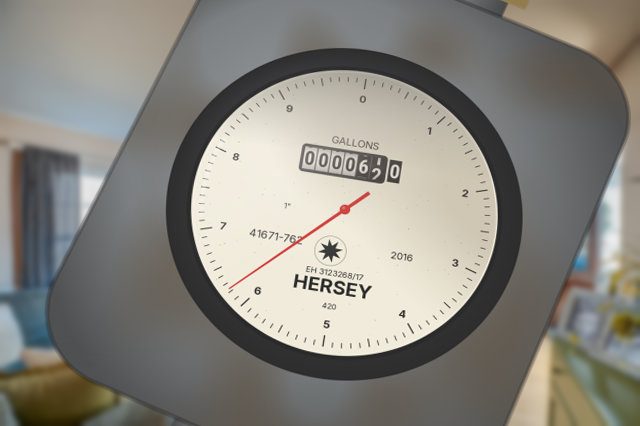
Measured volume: 616.2 gal
